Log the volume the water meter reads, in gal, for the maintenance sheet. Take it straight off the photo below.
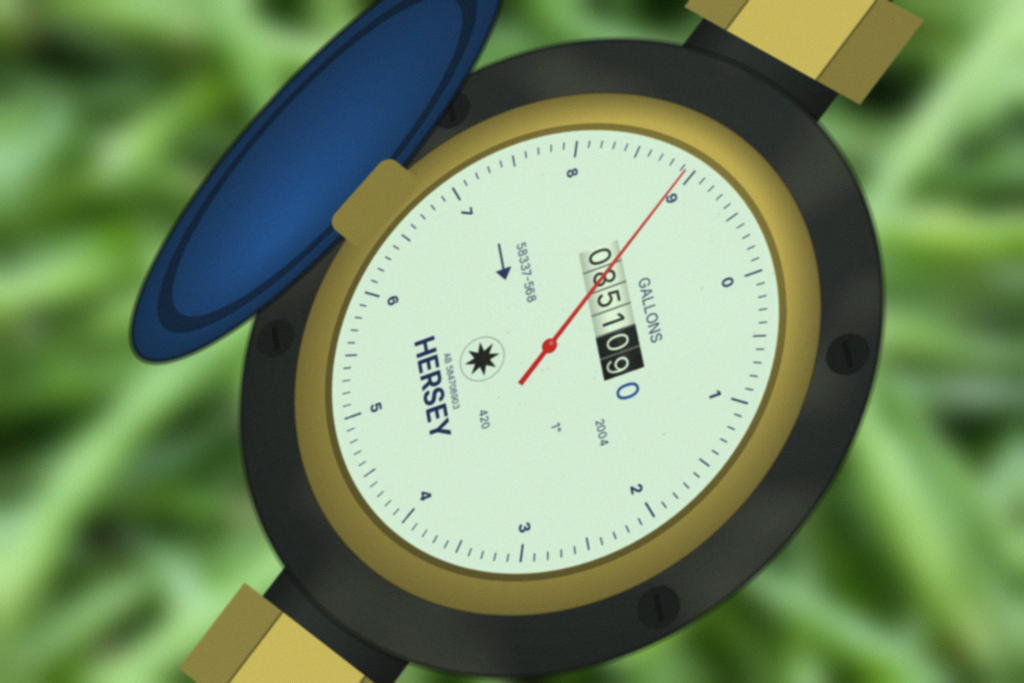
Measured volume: 851088.9 gal
